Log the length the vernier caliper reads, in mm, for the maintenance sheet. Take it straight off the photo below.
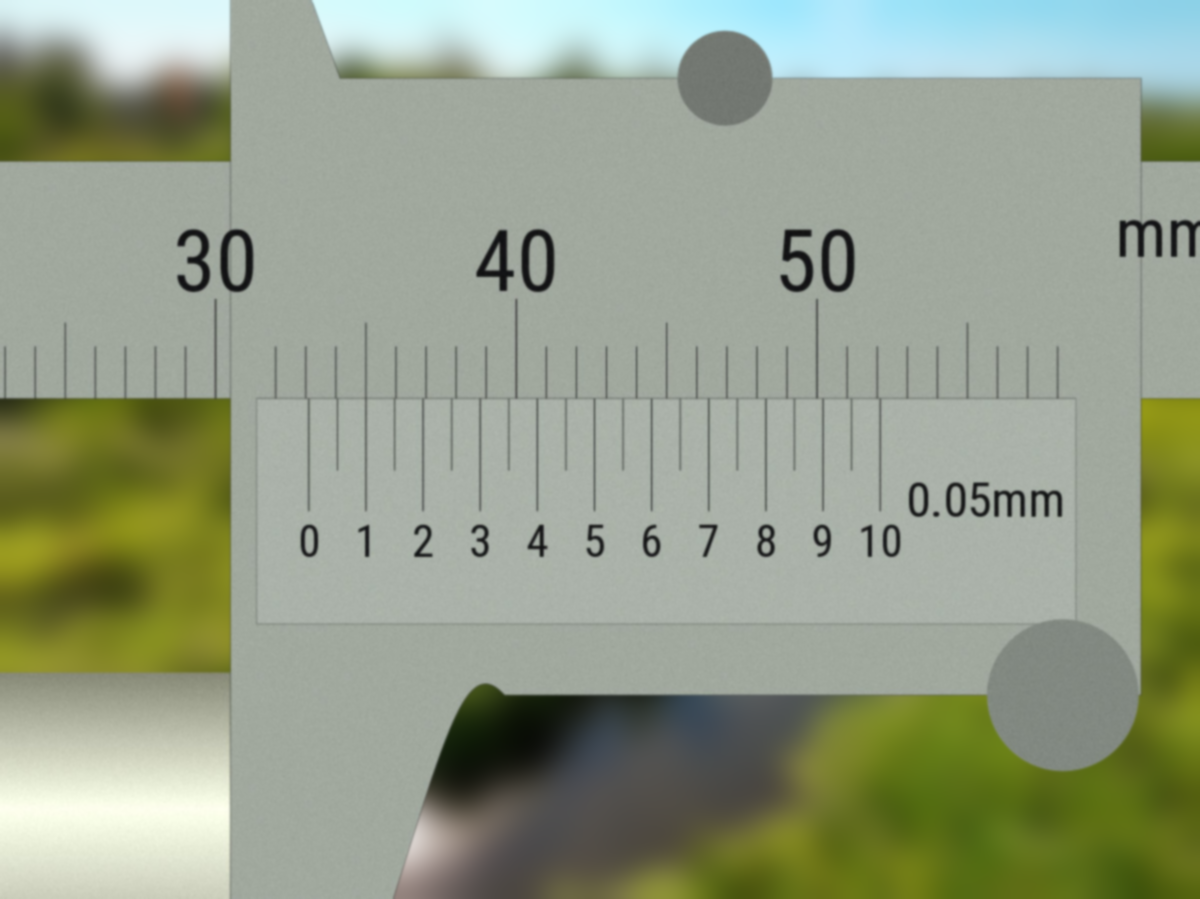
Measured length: 33.1 mm
